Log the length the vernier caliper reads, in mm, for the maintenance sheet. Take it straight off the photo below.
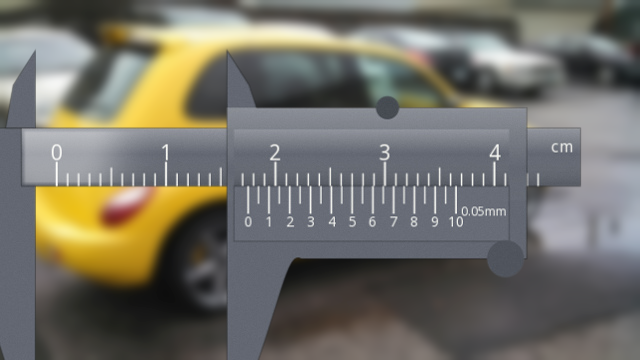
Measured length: 17.5 mm
